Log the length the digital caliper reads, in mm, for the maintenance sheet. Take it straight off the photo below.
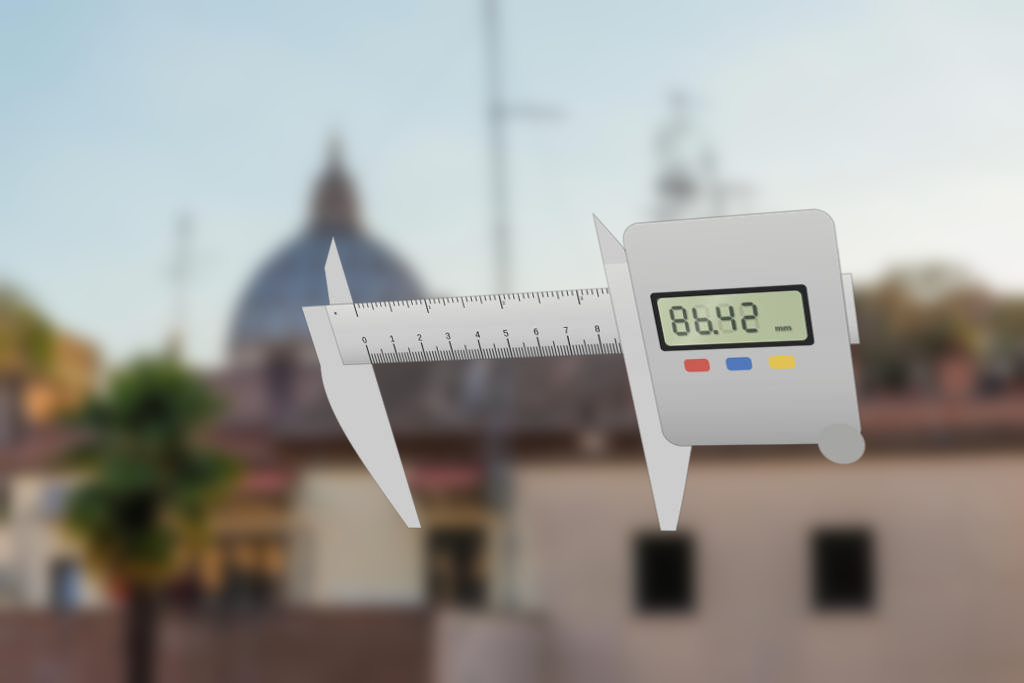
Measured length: 86.42 mm
